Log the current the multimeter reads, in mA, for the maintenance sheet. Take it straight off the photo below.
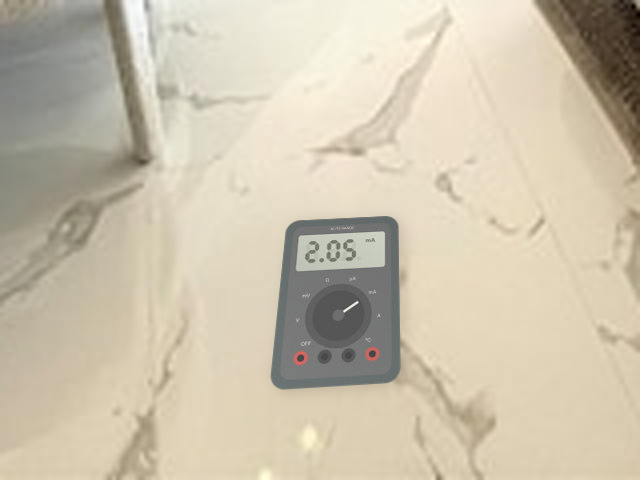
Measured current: 2.05 mA
